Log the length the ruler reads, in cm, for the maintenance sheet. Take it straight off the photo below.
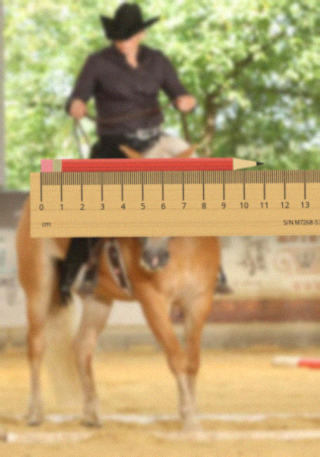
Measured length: 11 cm
